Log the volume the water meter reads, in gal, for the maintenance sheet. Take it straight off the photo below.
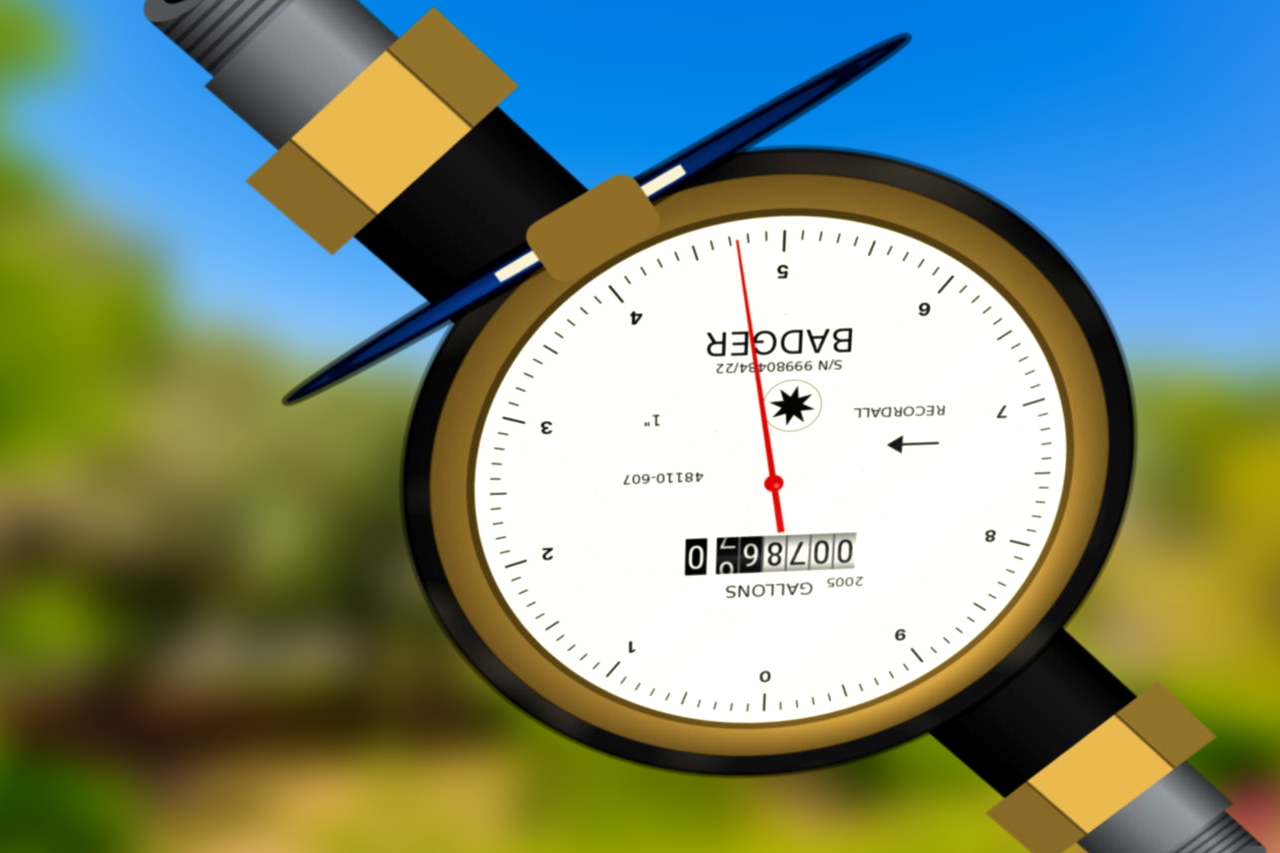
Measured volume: 78664.7 gal
